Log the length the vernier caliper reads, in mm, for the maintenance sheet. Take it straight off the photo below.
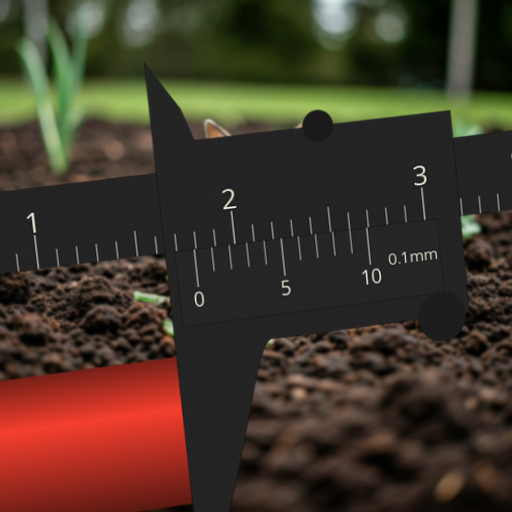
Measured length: 17.9 mm
